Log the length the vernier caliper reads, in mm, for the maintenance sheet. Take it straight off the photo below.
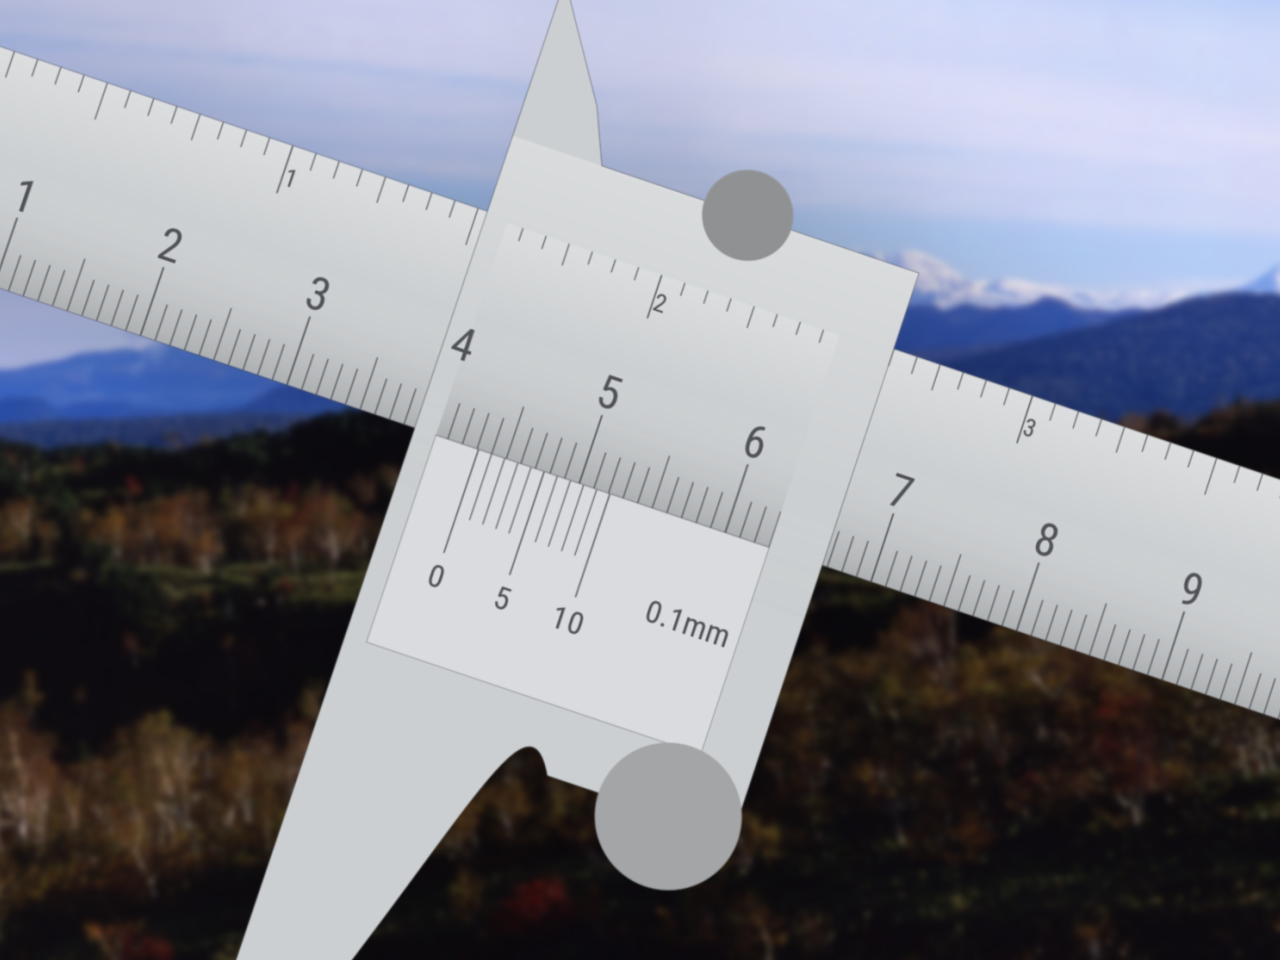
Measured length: 43.1 mm
